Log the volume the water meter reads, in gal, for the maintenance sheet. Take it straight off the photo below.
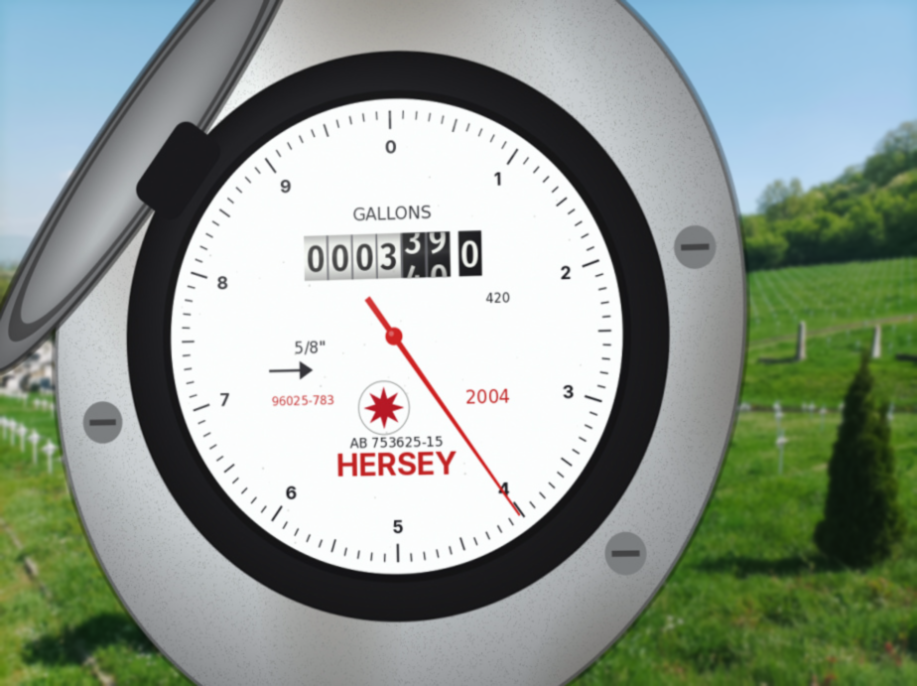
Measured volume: 3394.0 gal
